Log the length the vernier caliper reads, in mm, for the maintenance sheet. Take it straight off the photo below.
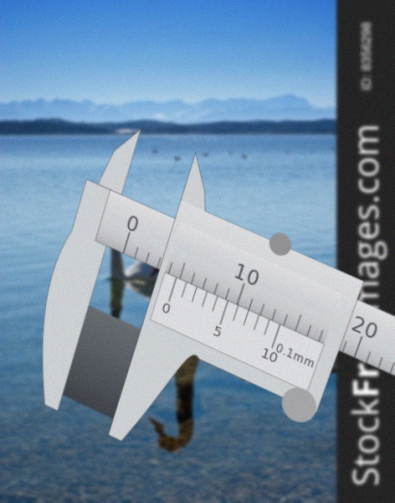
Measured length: 4.7 mm
